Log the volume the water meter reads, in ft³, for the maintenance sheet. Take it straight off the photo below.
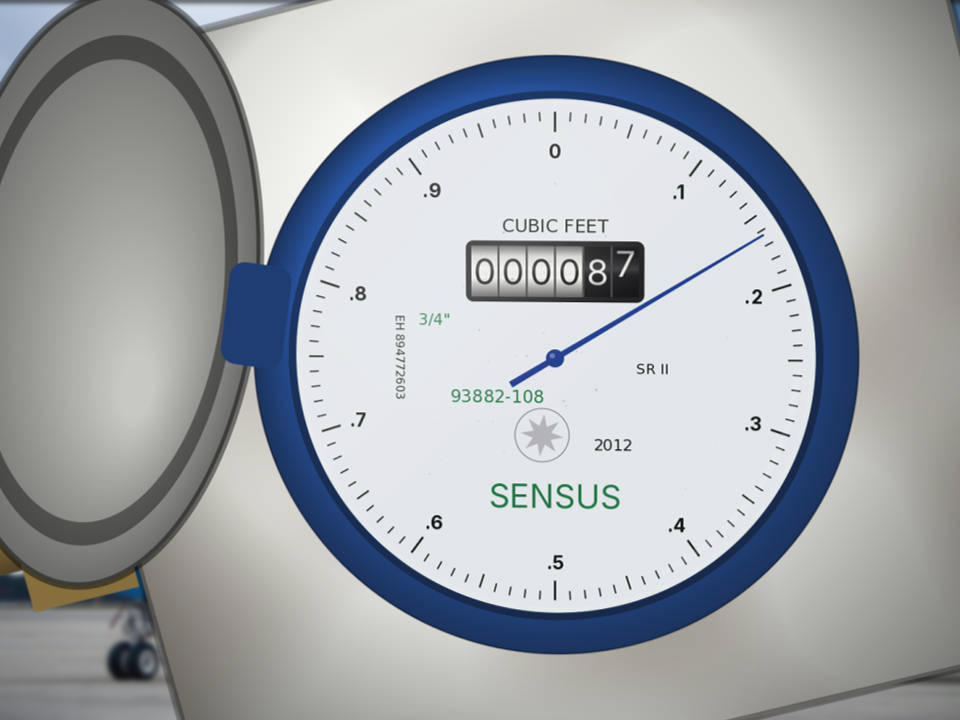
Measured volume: 87.16 ft³
